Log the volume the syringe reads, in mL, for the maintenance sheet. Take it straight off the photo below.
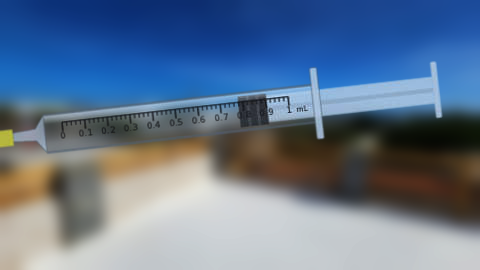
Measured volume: 0.78 mL
